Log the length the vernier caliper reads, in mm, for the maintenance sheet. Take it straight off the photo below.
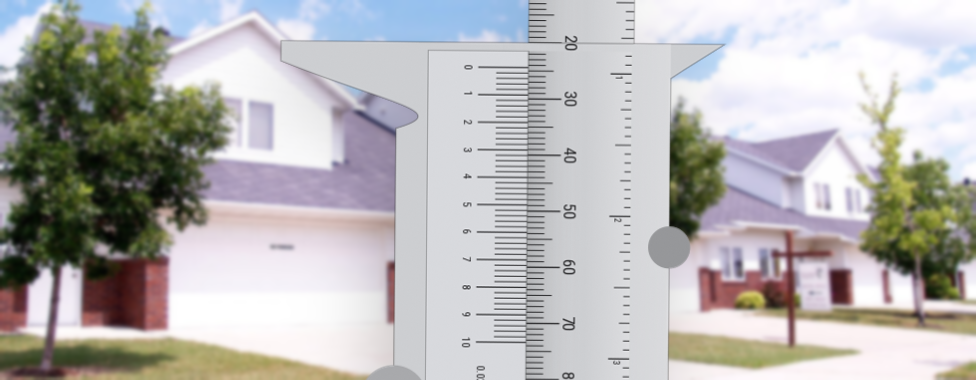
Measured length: 24.4 mm
